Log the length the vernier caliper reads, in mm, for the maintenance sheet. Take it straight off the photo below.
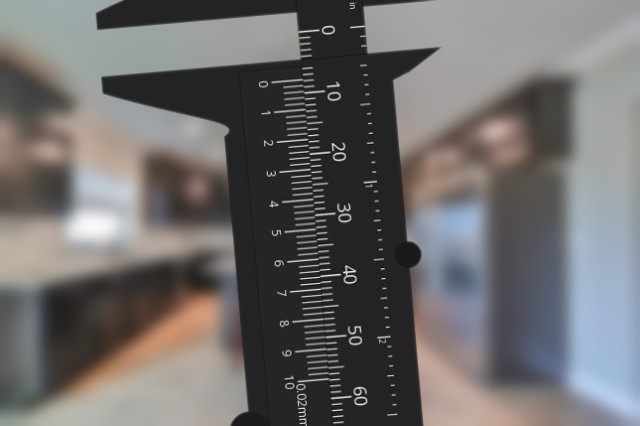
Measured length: 7.8 mm
